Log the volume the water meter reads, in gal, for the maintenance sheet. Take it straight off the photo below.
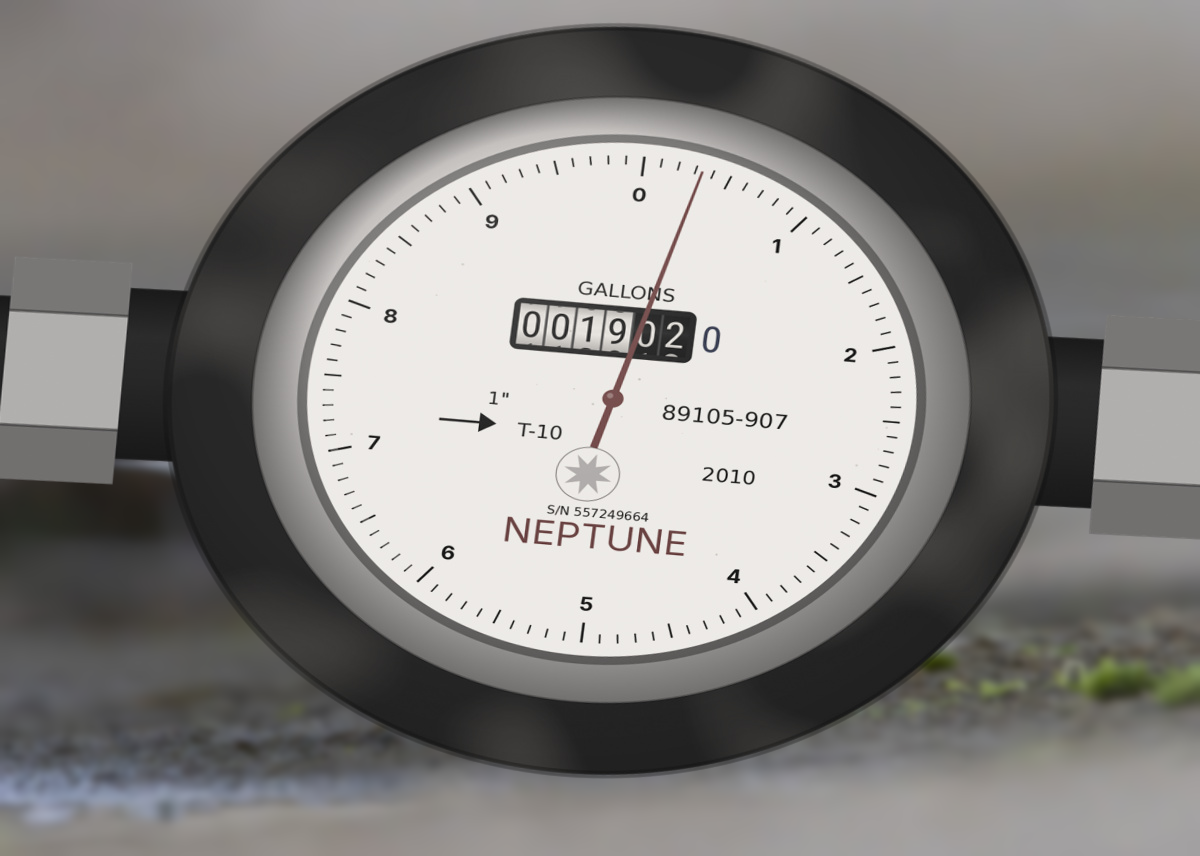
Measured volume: 19020.3 gal
